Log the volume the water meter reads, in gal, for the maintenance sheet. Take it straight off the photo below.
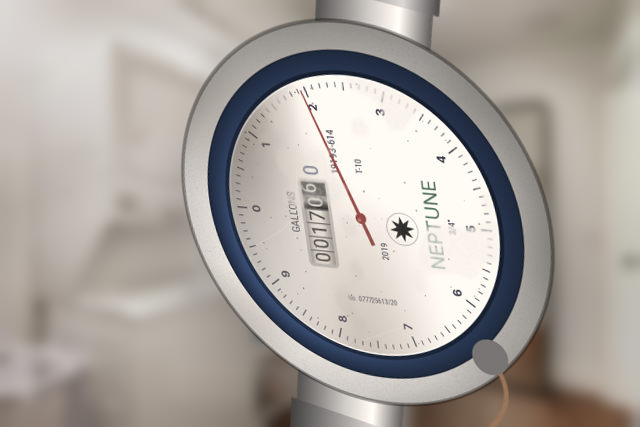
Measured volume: 17061.9 gal
